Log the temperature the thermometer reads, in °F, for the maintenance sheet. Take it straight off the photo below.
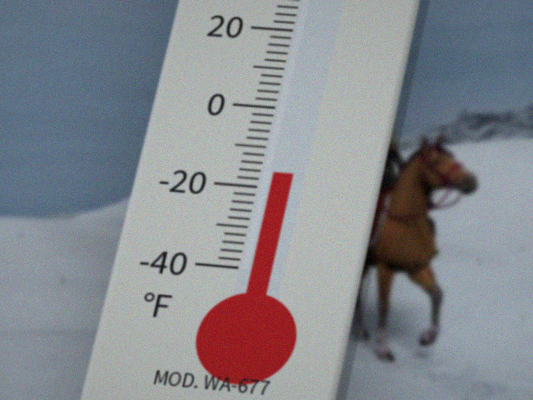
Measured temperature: -16 °F
